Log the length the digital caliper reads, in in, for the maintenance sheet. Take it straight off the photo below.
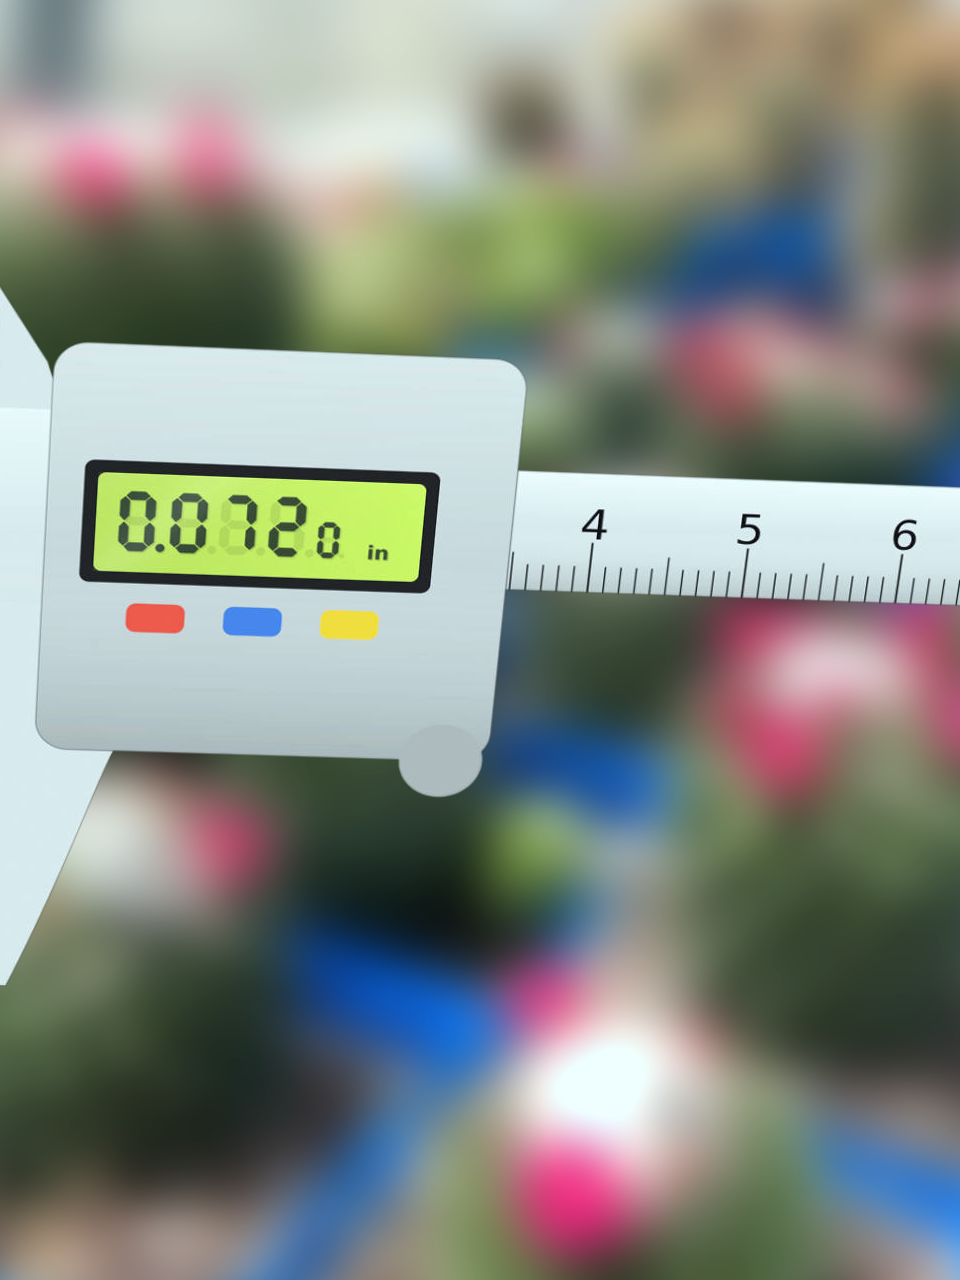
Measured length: 0.0720 in
